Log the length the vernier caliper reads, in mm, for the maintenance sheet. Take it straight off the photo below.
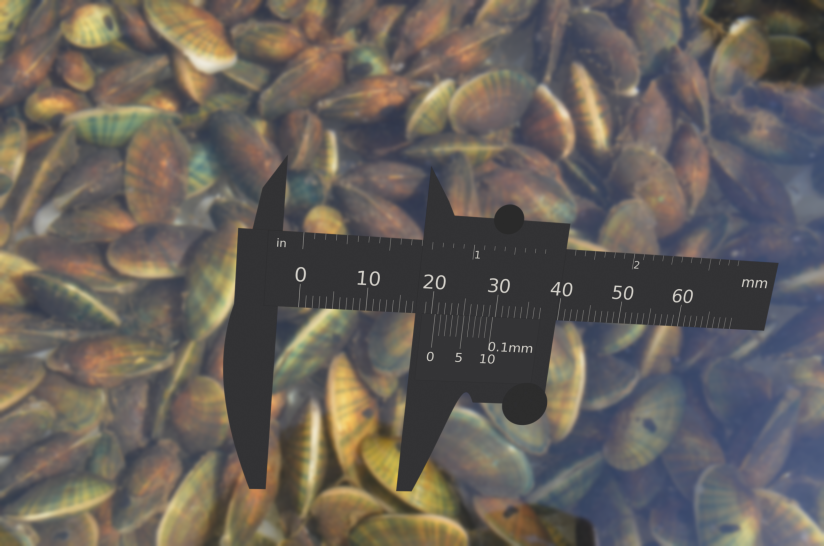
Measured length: 20.6 mm
